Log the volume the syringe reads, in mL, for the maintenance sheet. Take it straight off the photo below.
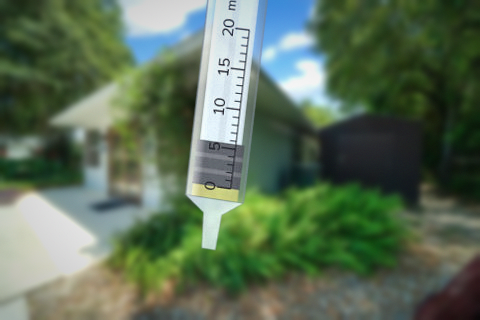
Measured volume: 0 mL
